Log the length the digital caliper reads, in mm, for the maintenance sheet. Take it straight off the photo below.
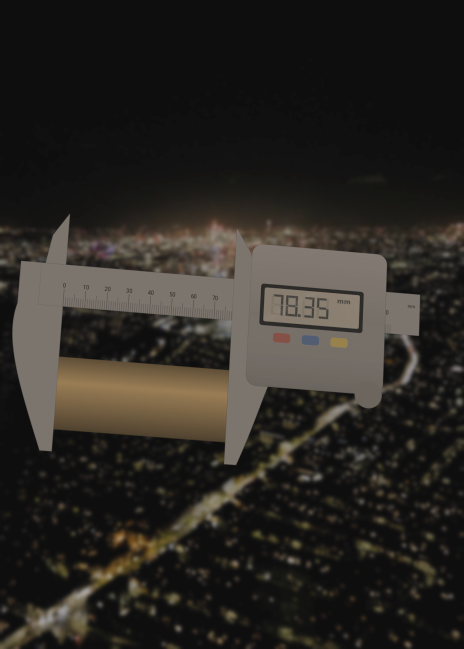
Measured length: 78.35 mm
